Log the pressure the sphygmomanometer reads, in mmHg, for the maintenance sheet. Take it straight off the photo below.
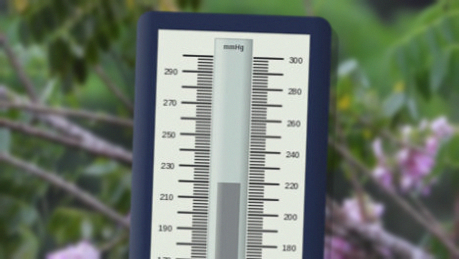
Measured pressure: 220 mmHg
